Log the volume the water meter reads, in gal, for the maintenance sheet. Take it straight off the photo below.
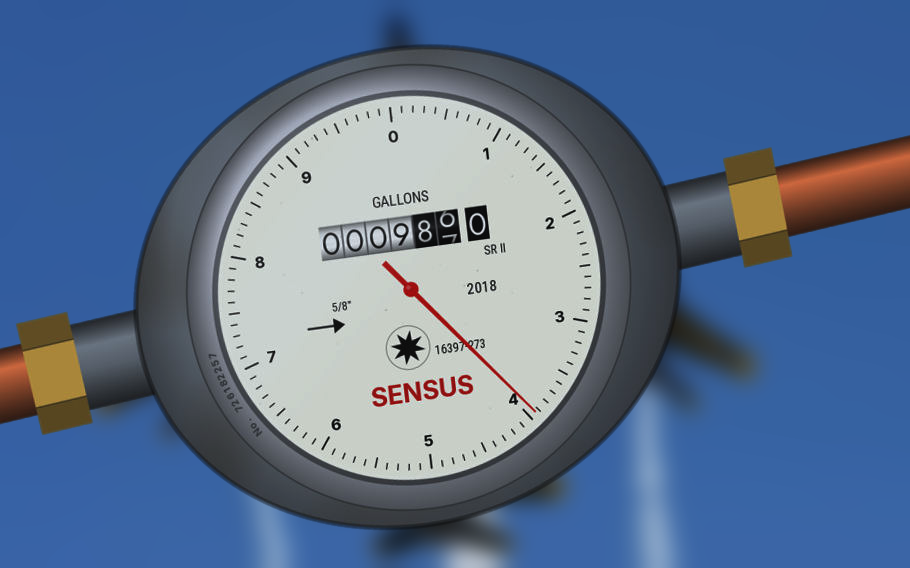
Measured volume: 9863.9 gal
